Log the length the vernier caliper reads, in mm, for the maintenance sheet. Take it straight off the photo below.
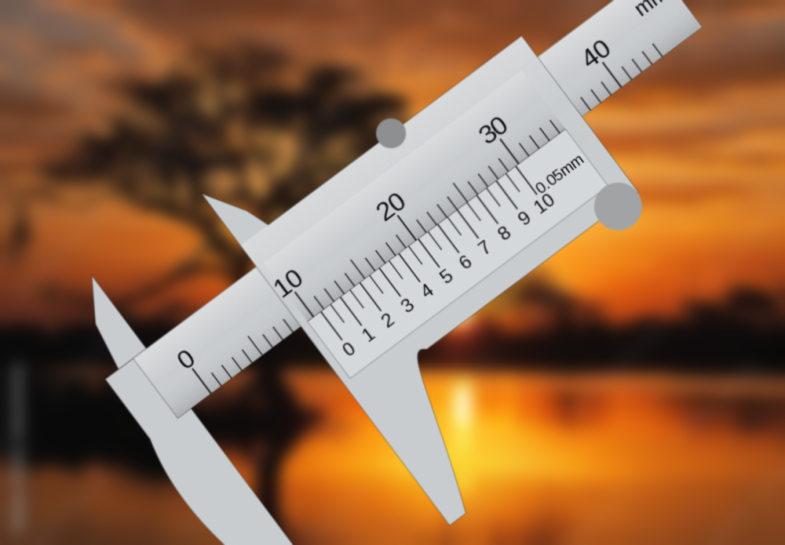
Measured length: 10.7 mm
